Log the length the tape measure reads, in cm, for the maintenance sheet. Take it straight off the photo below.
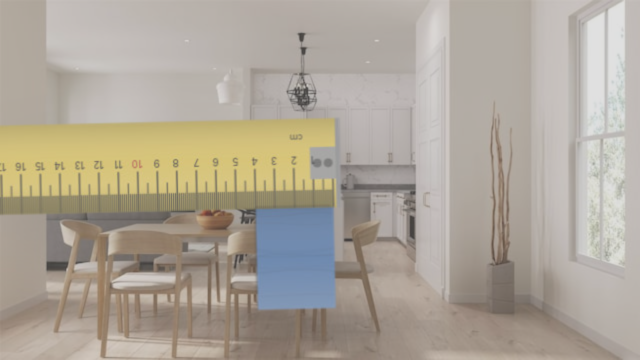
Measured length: 4 cm
